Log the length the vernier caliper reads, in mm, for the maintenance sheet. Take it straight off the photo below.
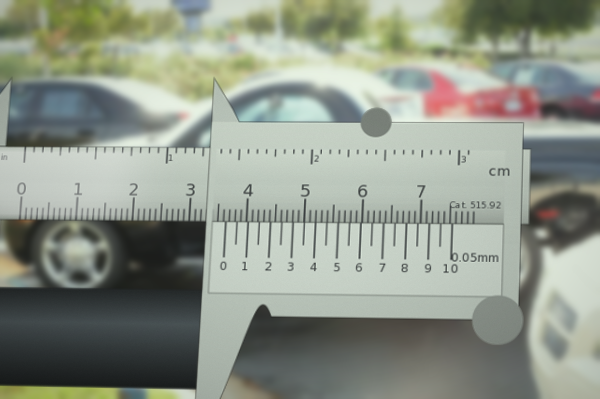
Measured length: 36.4 mm
